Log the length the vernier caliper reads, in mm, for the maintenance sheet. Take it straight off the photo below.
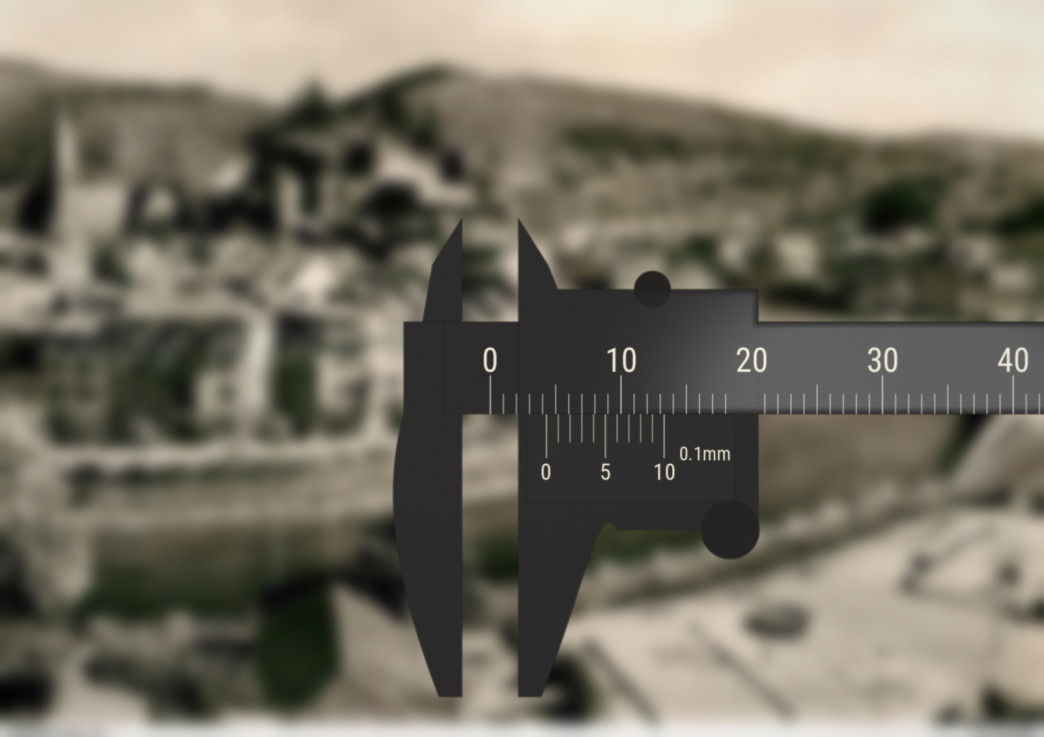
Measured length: 4.3 mm
